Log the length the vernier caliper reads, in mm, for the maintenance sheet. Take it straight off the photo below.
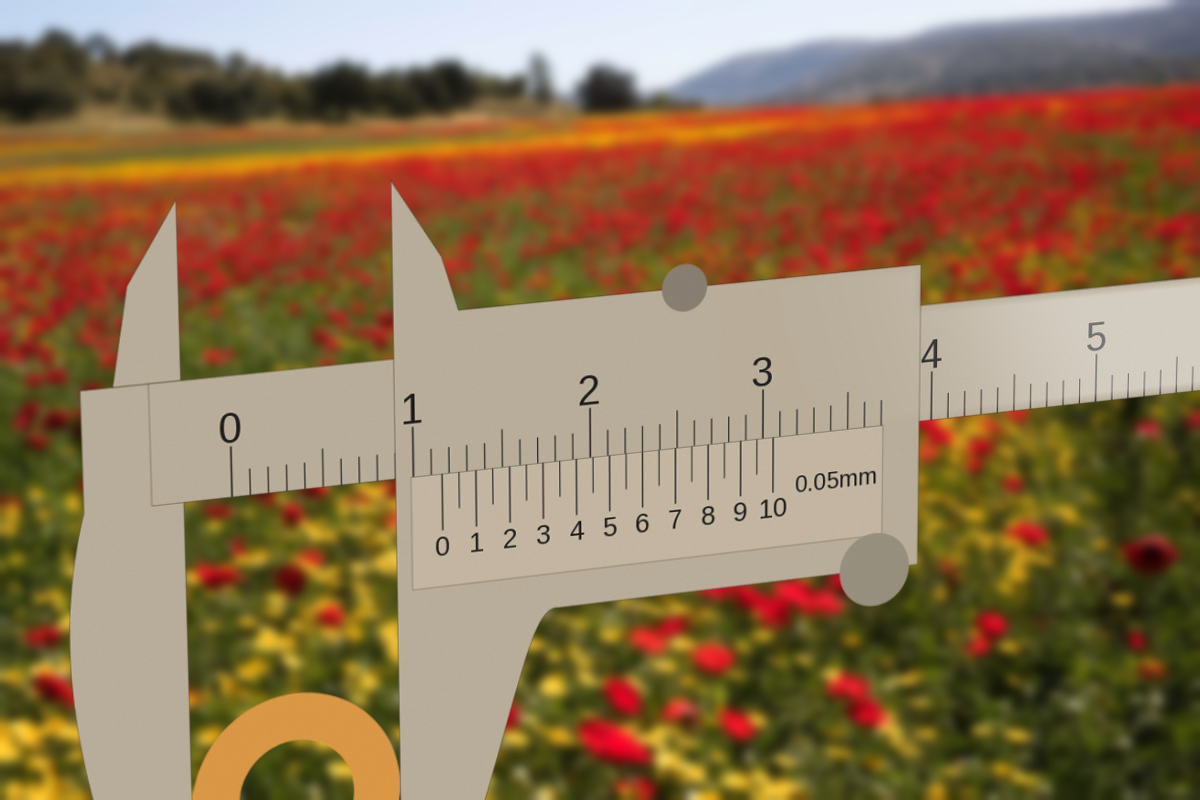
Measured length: 11.6 mm
